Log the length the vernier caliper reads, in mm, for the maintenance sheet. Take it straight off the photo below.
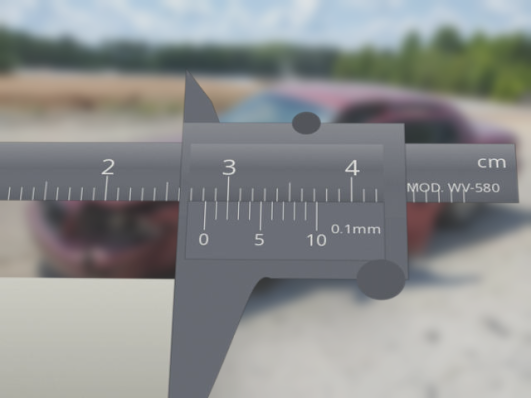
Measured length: 28.2 mm
